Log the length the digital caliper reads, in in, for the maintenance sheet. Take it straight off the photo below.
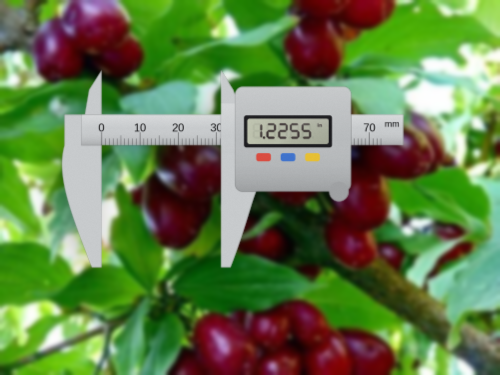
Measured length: 1.2255 in
